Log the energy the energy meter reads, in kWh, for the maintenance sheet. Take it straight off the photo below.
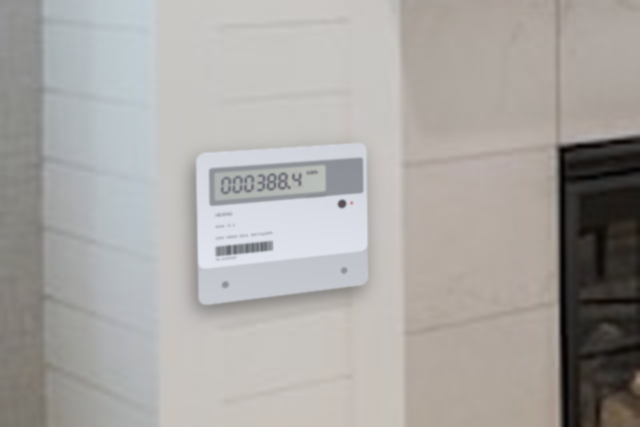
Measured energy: 388.4 kWh
